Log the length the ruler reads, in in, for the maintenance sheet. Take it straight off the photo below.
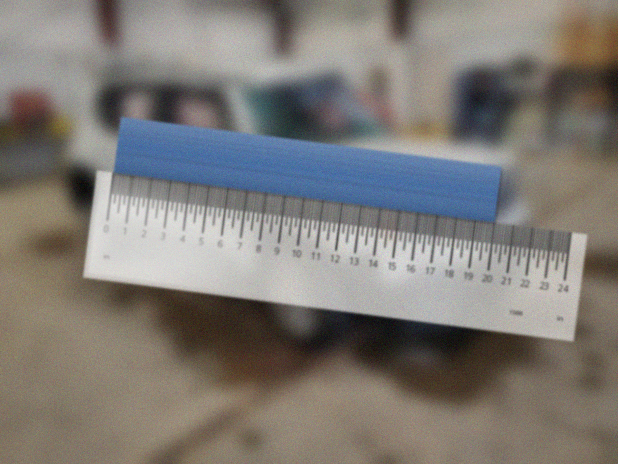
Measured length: 20 in
